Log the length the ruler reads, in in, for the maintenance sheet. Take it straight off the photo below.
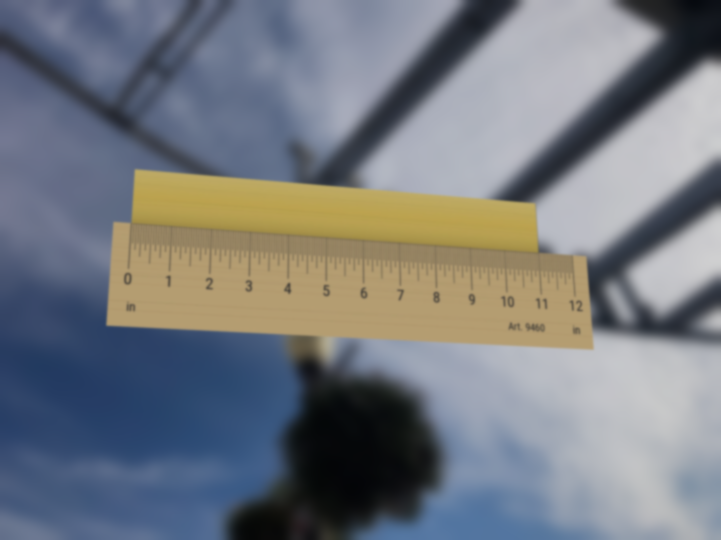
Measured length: 11 in
